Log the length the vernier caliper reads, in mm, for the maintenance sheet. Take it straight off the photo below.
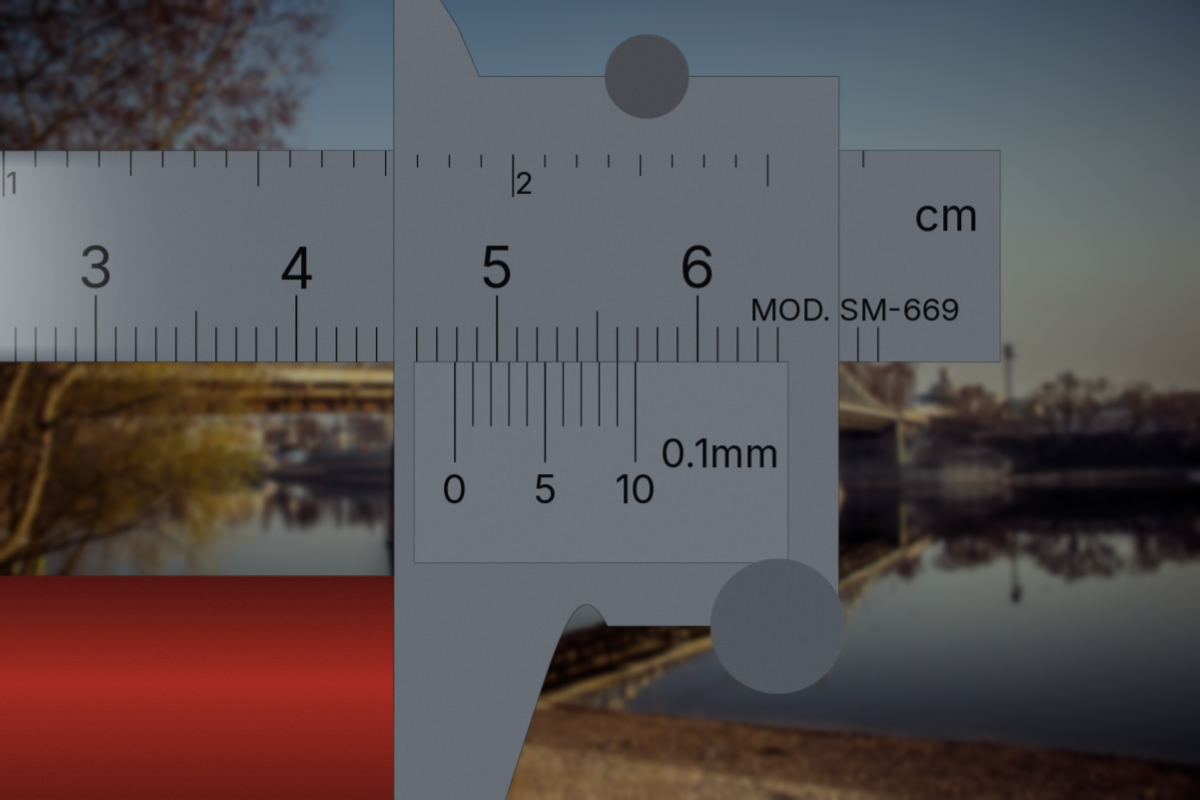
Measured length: 47.9 mm
